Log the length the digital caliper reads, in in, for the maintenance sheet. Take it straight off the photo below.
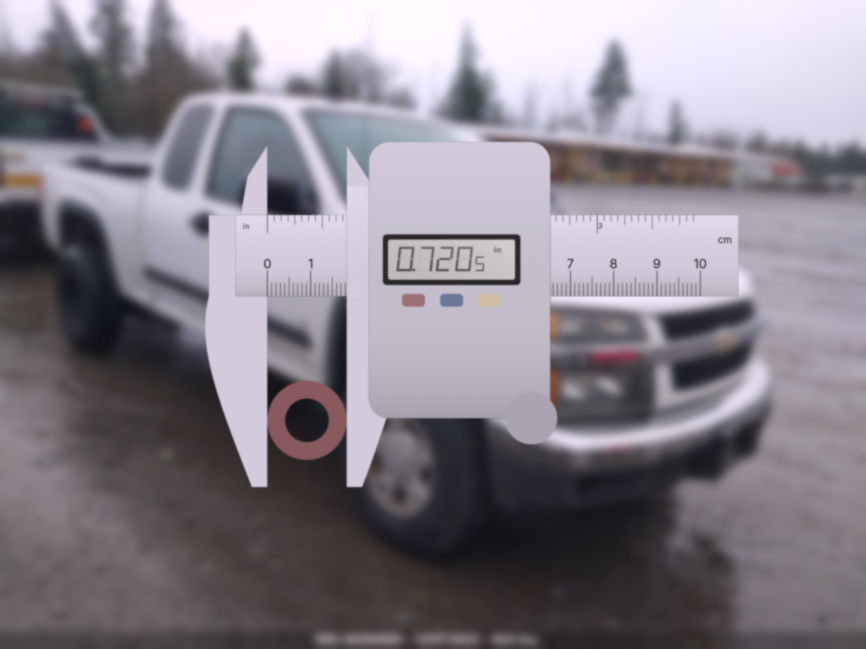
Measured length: 0.7205 in
